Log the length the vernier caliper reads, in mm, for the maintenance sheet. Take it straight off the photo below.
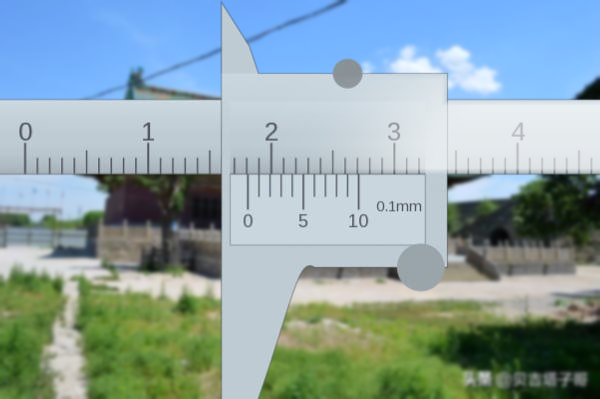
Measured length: 18.1 mm
